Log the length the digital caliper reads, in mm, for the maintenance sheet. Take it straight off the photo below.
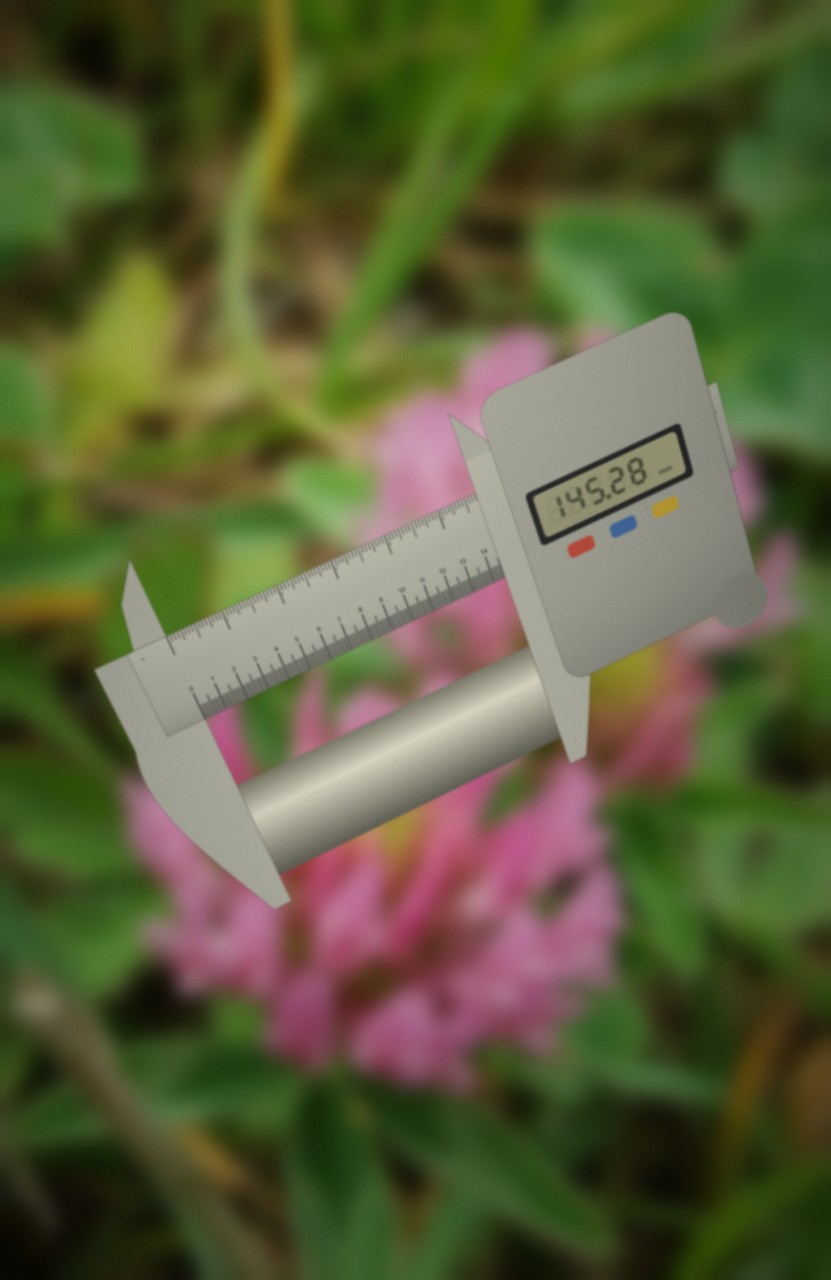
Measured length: 145.28 mm
